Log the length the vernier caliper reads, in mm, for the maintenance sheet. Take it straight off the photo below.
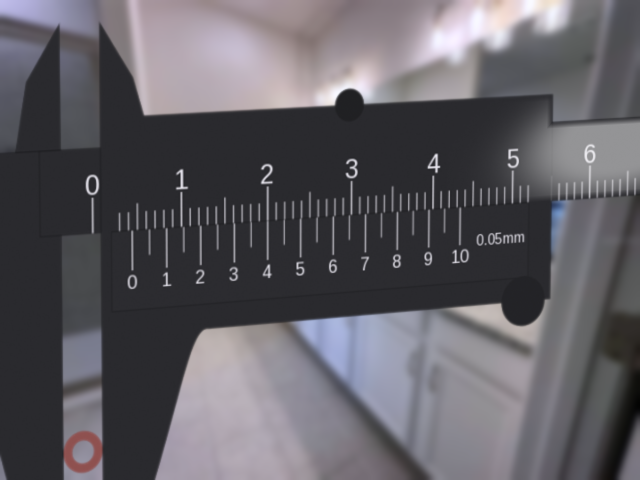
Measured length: 4.4 mm
